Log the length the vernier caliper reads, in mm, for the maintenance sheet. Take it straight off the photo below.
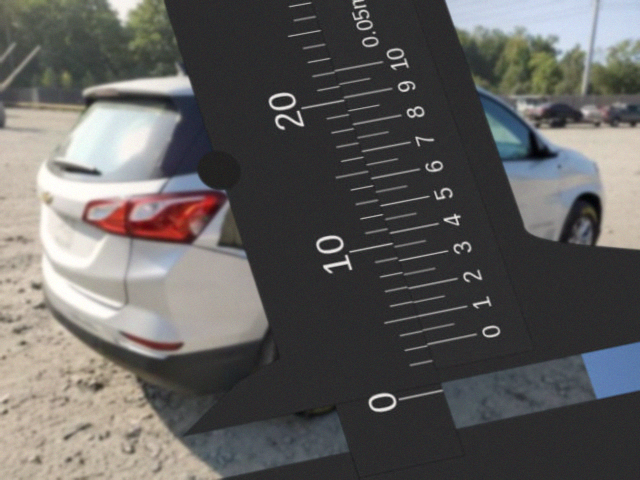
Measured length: 3.1 mm
